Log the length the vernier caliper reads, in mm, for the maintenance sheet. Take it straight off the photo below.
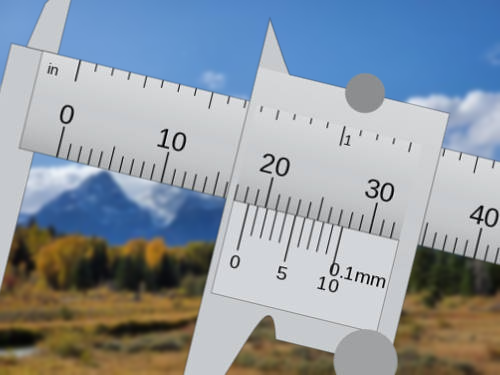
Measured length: 18.4 mm
